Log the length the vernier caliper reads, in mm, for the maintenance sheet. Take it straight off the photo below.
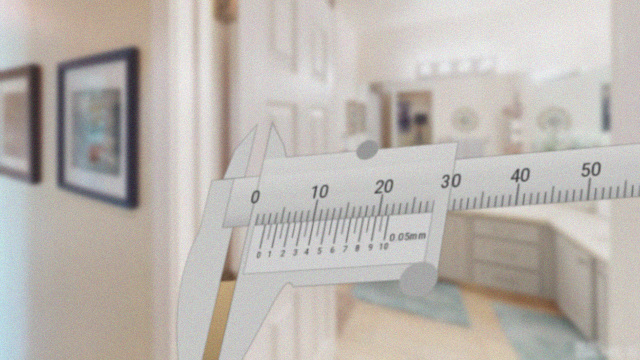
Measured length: 2.5 mm
